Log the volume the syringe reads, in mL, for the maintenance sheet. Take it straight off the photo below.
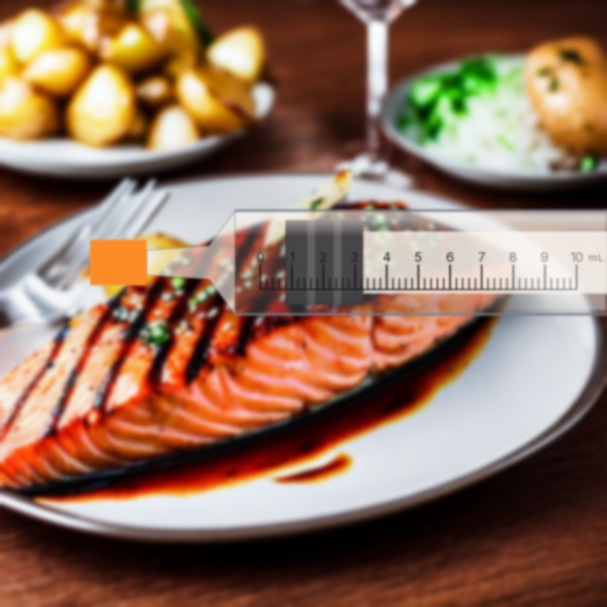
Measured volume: 0.8 mL
